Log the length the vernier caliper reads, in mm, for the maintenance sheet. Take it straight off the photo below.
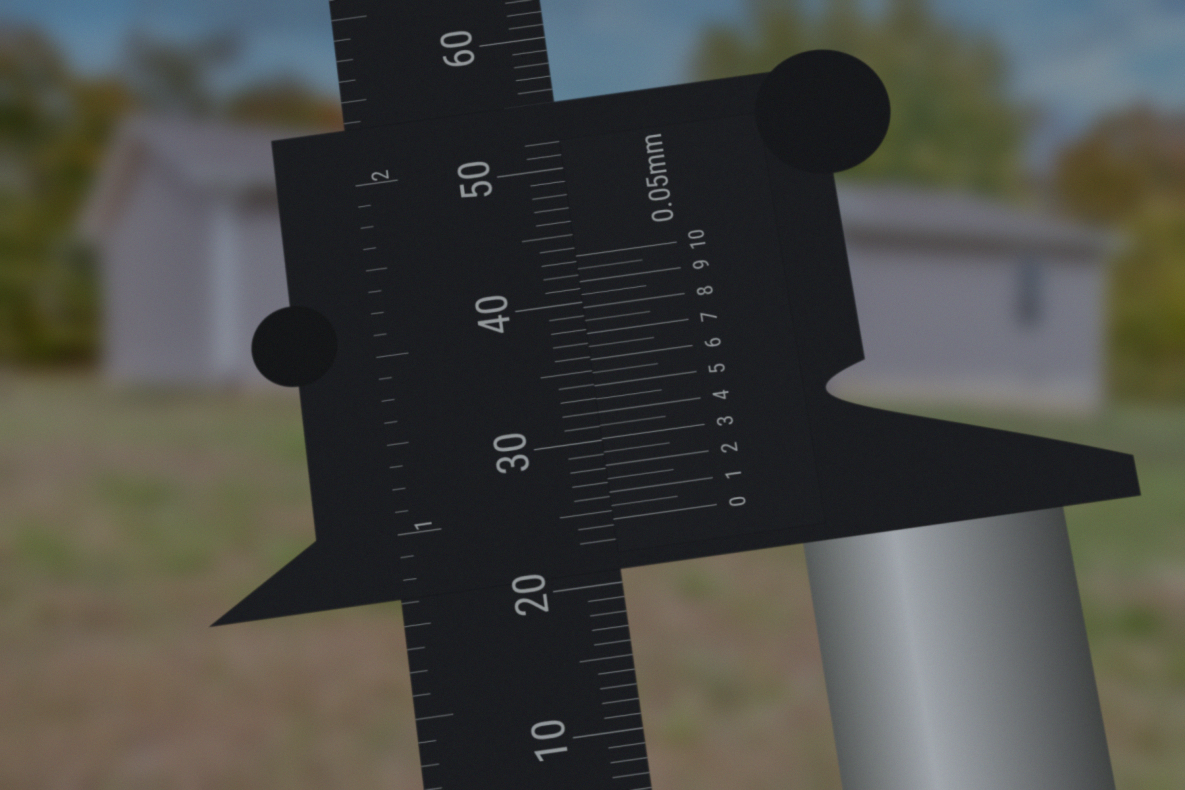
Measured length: 24.4 mm
